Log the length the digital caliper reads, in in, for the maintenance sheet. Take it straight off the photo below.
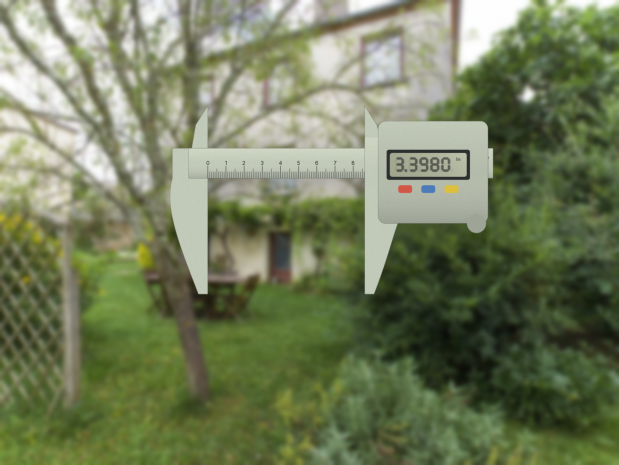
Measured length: 3.3980 in
